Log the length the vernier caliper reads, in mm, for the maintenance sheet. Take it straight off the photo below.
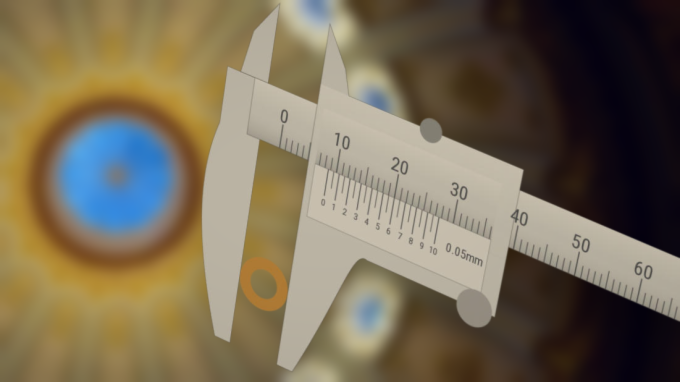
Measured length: 8.6 mm
